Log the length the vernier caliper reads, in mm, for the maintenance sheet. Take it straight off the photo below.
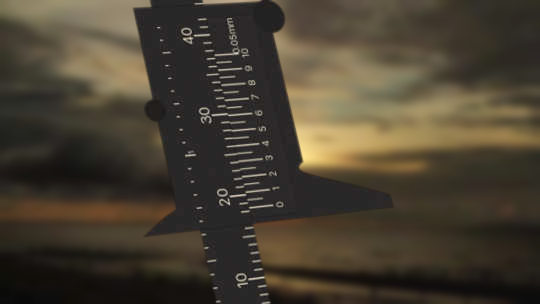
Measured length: 18.4 mm
